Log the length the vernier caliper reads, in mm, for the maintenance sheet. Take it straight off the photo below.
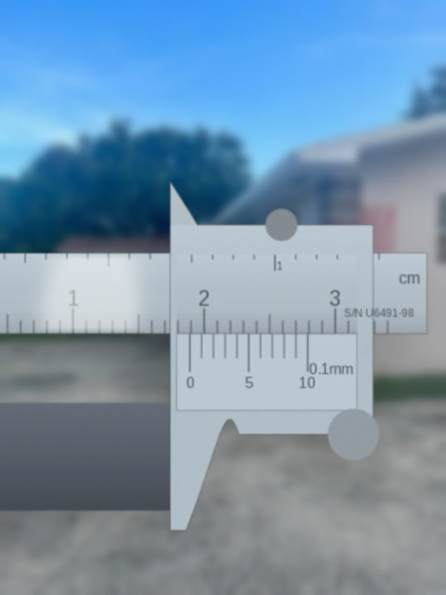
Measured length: 18.9 mm
